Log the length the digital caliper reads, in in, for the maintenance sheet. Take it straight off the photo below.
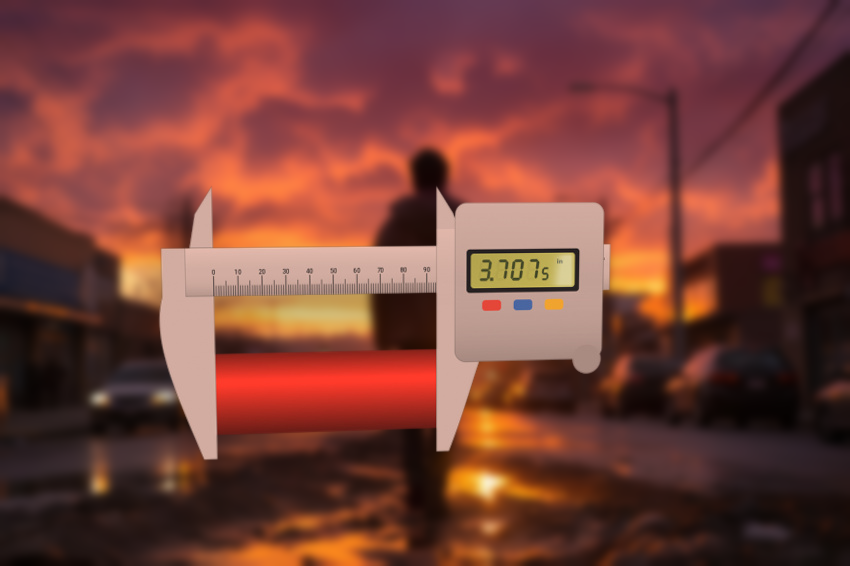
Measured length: 3.7075 in
